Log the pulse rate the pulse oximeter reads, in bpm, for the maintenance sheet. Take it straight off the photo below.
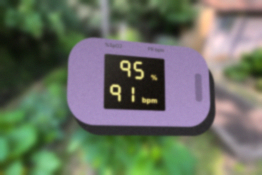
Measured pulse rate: 91 bpm
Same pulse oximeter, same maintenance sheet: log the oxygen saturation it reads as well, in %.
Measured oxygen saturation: 95 %
